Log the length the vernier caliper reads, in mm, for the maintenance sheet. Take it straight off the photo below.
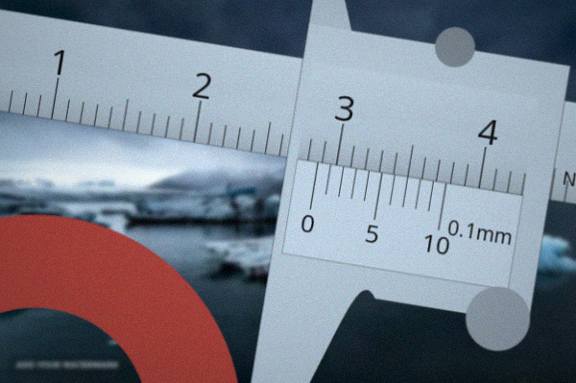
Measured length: 28.7 mm
